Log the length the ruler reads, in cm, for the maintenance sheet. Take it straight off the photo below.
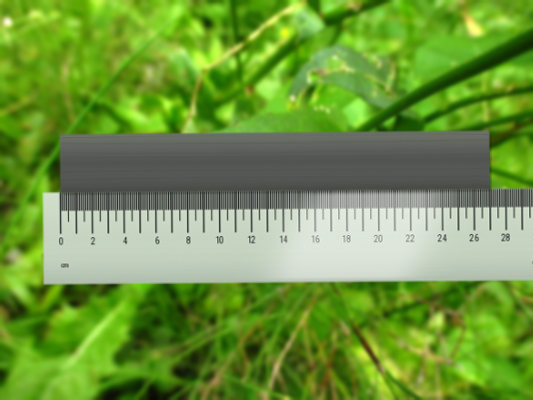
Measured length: 27 cm
